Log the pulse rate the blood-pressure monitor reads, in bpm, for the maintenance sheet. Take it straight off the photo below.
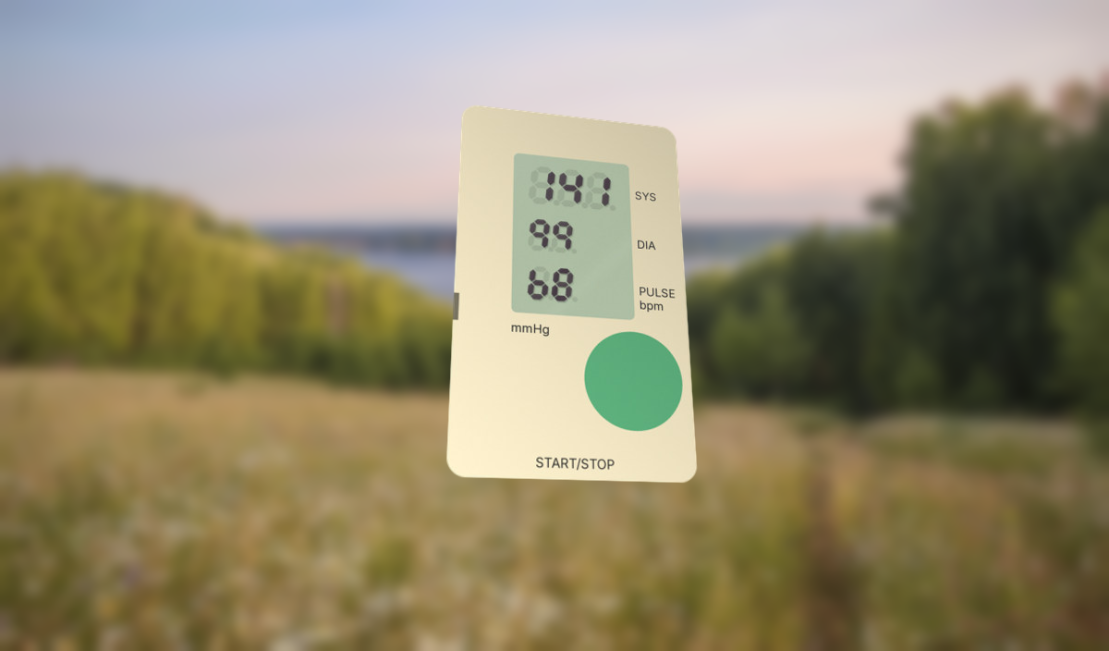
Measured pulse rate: 68 bpm
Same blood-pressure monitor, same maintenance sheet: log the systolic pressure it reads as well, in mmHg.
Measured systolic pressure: 141 mmHg
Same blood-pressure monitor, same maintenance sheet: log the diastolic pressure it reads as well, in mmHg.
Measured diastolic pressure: 99 mmHg
